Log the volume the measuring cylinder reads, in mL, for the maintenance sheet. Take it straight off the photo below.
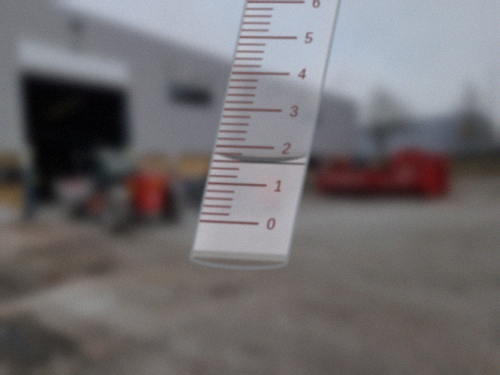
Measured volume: 1.6 mL
